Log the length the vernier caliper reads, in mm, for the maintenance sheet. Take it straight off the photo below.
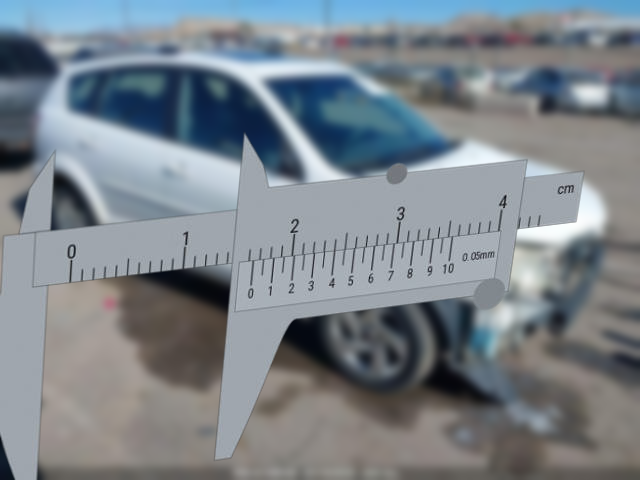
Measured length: 16.4 mm
